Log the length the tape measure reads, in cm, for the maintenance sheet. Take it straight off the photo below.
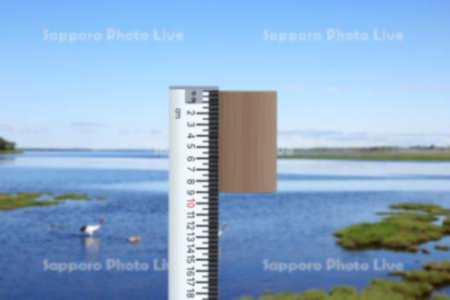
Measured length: 9 cm
